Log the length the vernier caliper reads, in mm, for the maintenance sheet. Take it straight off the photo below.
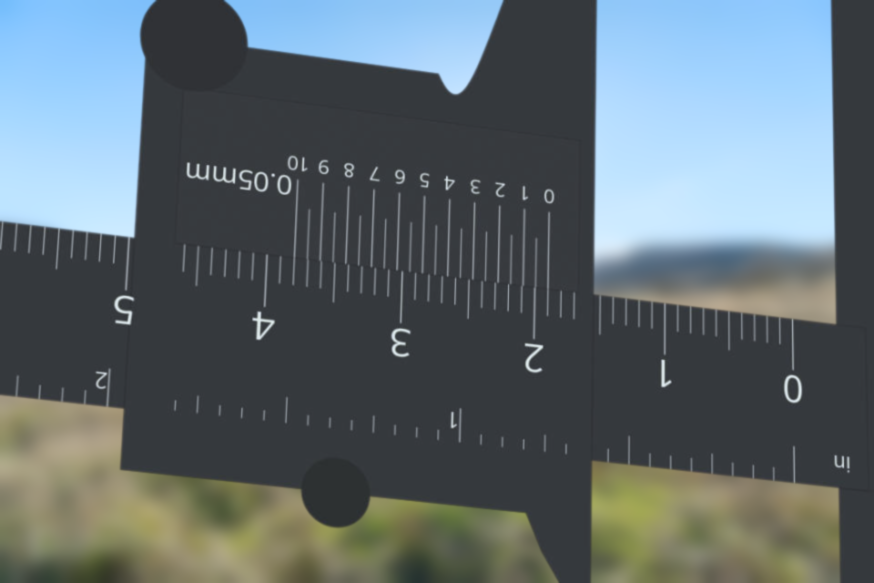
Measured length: 19.0 mm
